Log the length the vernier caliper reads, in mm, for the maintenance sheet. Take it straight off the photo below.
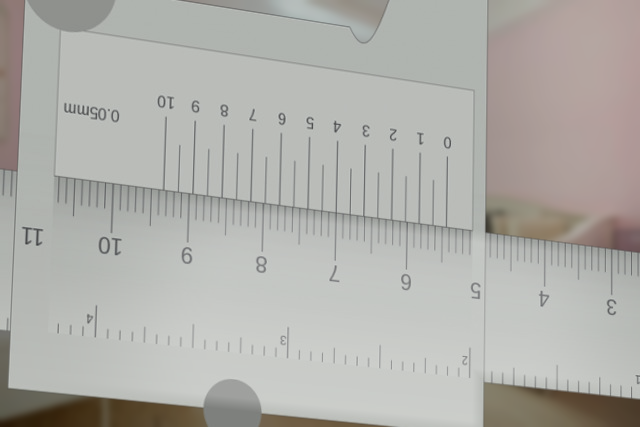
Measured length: 54.4 mm
